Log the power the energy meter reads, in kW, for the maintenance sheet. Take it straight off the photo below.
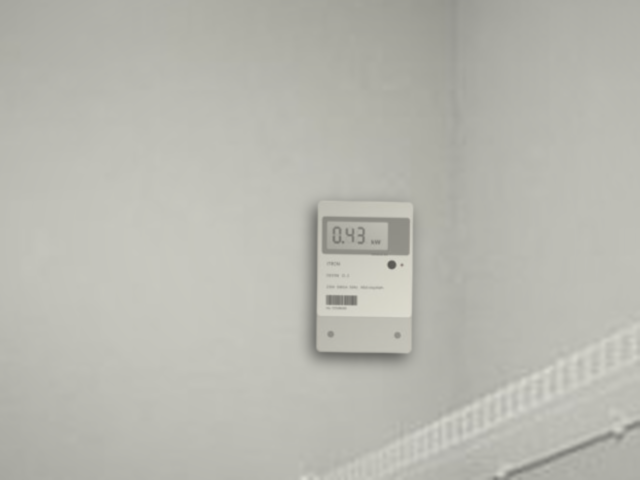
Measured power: 0.43 kW
